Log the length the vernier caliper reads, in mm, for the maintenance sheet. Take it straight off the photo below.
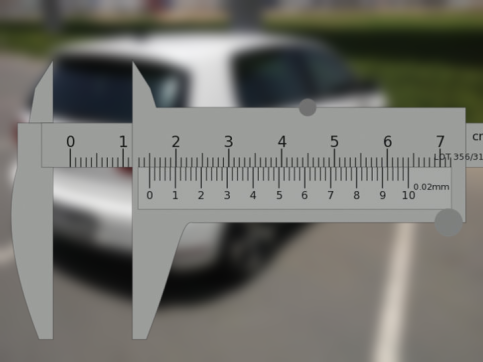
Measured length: 15.0 mm
